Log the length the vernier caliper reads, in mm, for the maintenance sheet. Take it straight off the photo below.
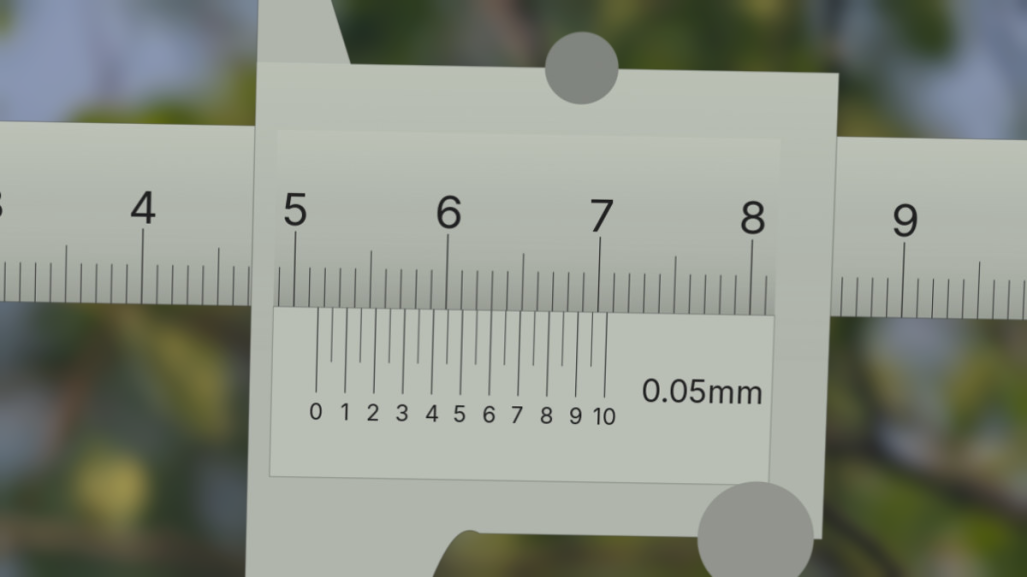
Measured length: 51.6 mm
